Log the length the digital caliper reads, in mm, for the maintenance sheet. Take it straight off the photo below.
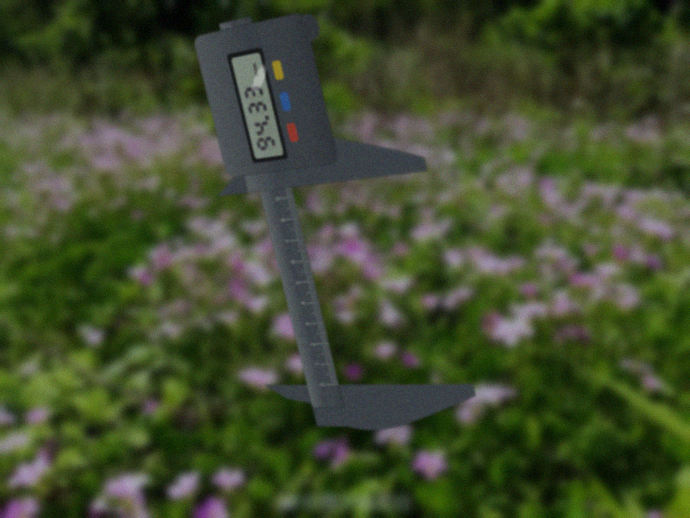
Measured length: 94.33 mm
